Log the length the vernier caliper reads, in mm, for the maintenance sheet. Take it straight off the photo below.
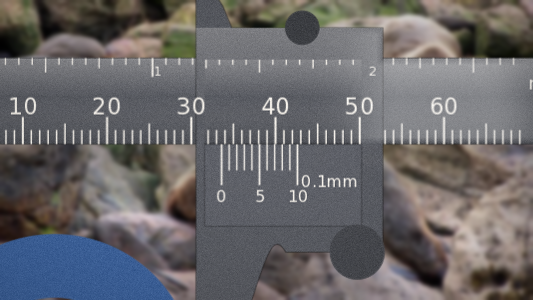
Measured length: 33.6 mm
